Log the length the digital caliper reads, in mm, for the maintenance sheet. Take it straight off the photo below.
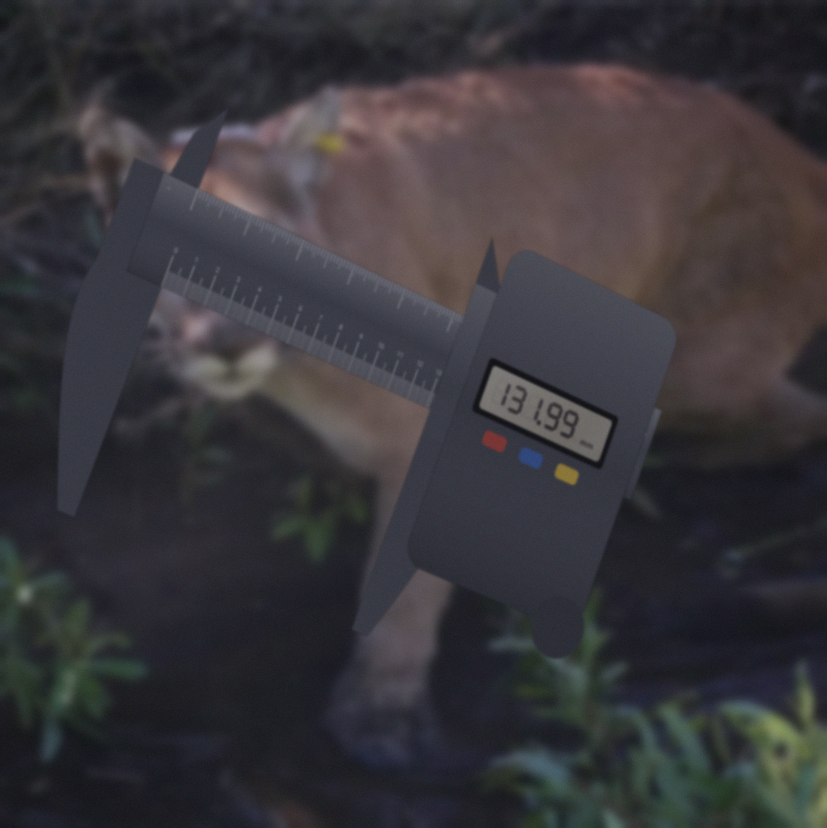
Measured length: 131.99 mm
